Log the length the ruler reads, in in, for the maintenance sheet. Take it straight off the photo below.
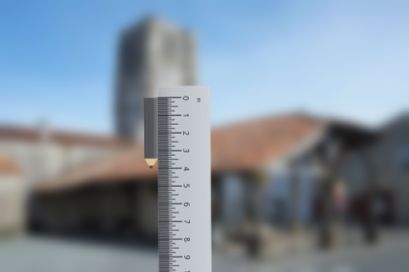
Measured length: 4 in
